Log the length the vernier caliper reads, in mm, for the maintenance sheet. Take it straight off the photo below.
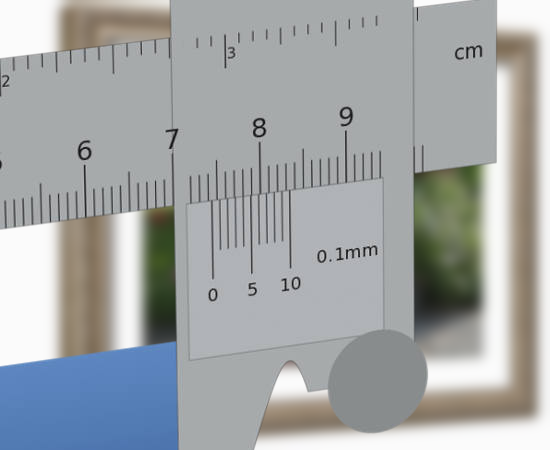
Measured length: 74.4 mm
